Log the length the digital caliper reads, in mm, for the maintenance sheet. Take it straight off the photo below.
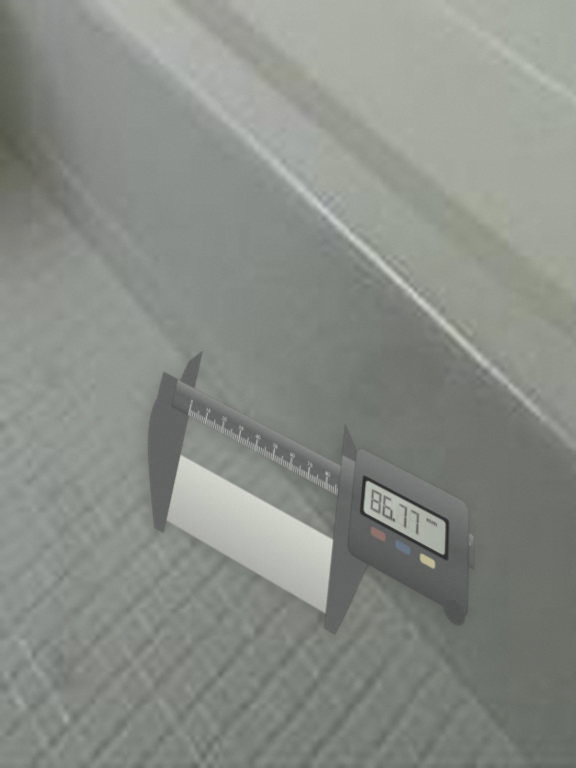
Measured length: 86.77 mm
